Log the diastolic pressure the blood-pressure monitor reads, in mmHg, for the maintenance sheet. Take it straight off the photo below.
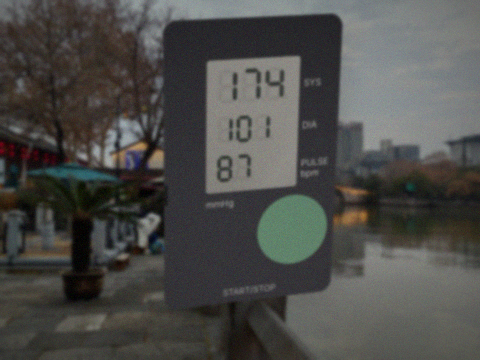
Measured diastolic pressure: 101 mmHg
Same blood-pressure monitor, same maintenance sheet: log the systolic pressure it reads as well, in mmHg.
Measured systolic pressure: 174 mmHg
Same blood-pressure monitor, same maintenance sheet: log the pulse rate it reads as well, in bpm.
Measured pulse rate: 87 bpm
